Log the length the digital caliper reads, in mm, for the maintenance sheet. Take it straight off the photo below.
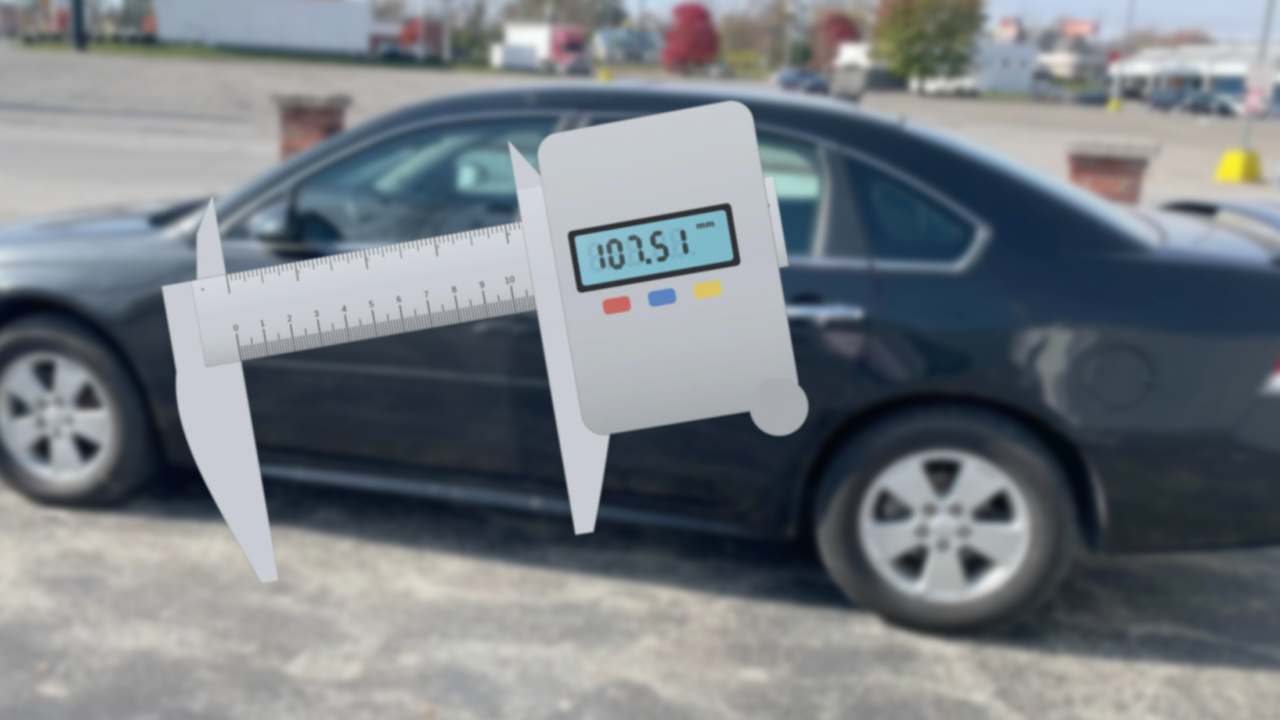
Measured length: 107.51 mm
